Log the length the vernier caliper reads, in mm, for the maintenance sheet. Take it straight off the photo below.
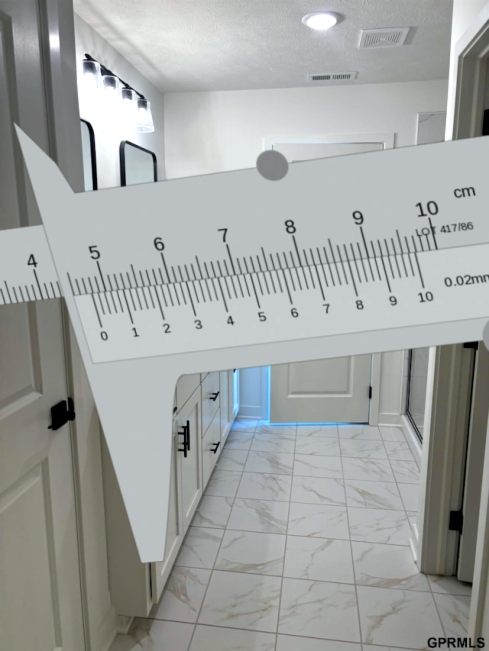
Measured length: 47.8 mm
